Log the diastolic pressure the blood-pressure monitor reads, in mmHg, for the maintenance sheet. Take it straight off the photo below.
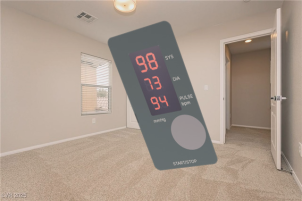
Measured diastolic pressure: 73 mmHg
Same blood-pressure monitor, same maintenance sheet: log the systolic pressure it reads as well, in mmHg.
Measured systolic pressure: 98 mmHg
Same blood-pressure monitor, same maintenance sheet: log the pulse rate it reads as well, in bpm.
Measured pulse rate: 94 bpm
